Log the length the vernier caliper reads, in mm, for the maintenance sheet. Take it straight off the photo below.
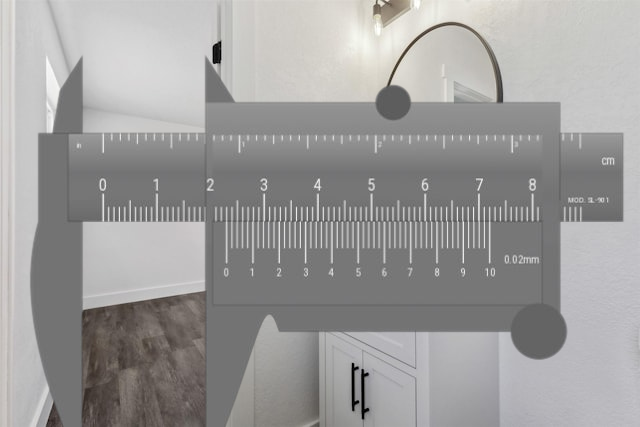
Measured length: 23.0 mm
